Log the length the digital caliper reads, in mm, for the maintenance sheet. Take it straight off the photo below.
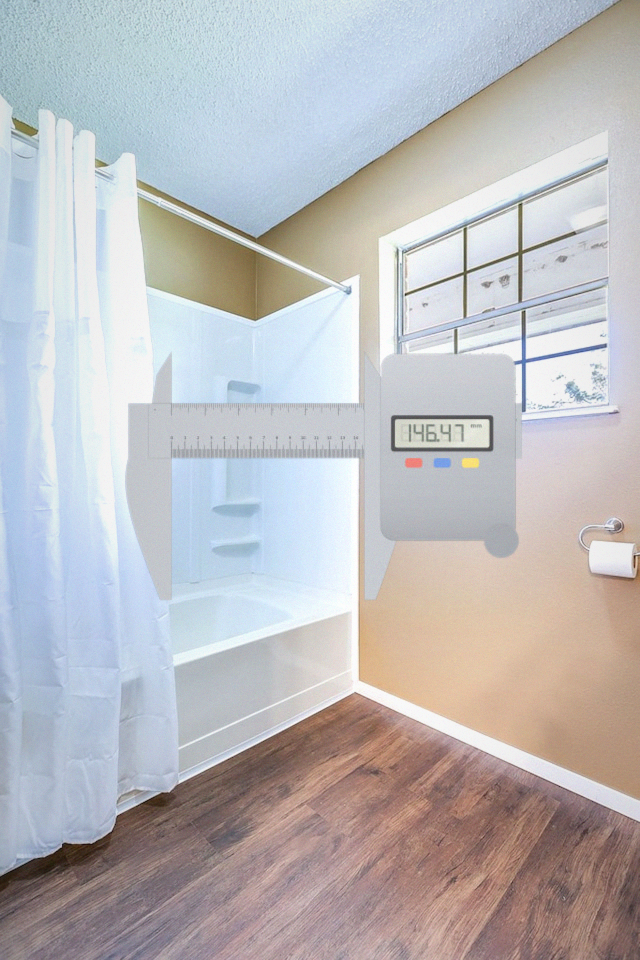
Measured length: 146.47 mm
